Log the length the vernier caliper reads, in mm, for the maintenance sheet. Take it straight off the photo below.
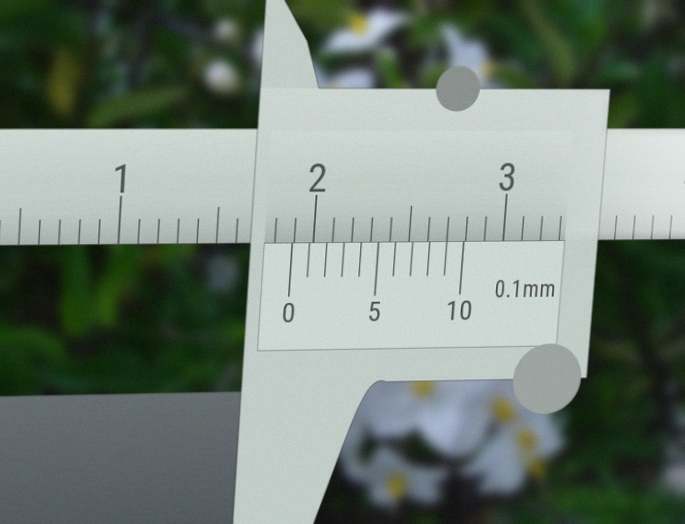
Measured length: 18.9 mm
